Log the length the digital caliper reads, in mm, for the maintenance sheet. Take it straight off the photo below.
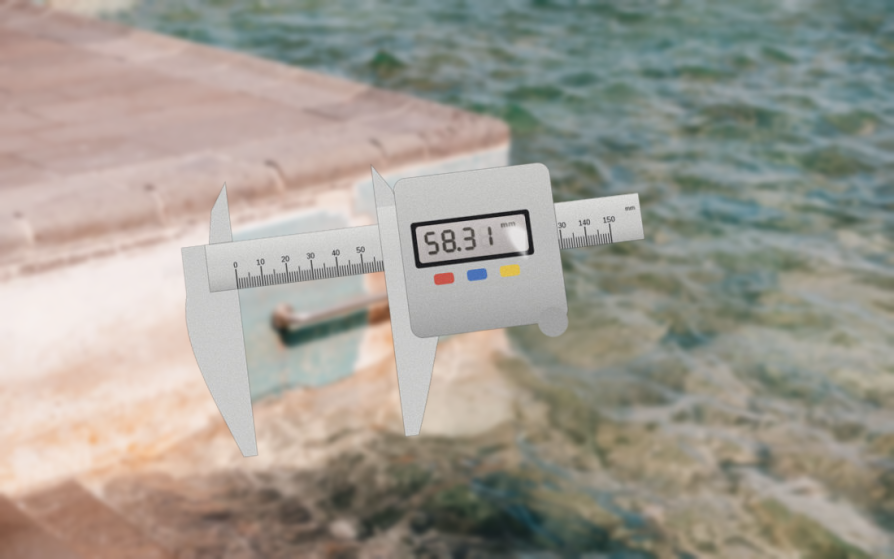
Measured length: 58.31 mm
